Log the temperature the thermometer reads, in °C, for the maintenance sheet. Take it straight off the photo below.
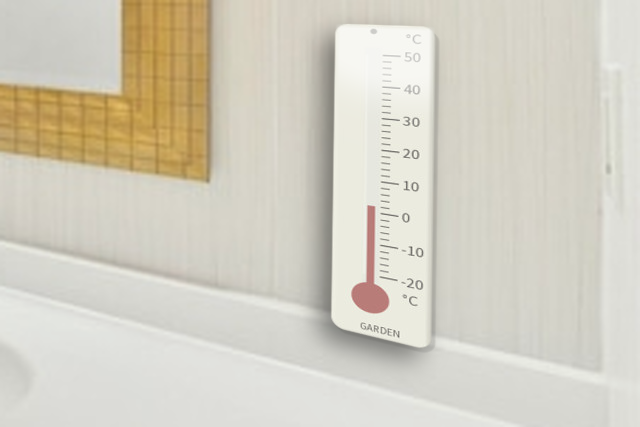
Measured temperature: 2 °C
